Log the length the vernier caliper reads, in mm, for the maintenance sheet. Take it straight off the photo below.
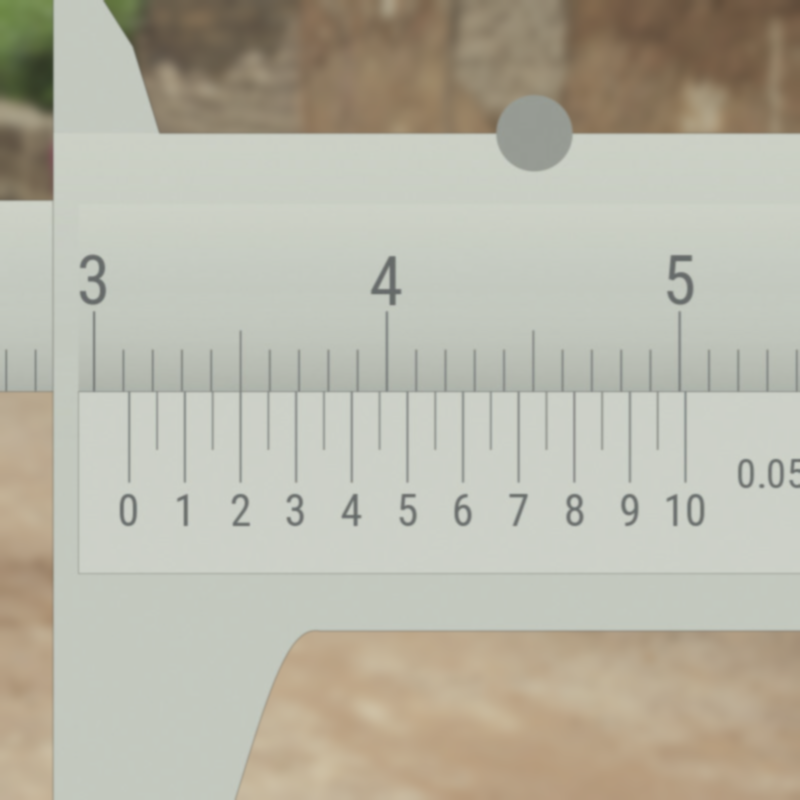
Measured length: 31.2 mm
